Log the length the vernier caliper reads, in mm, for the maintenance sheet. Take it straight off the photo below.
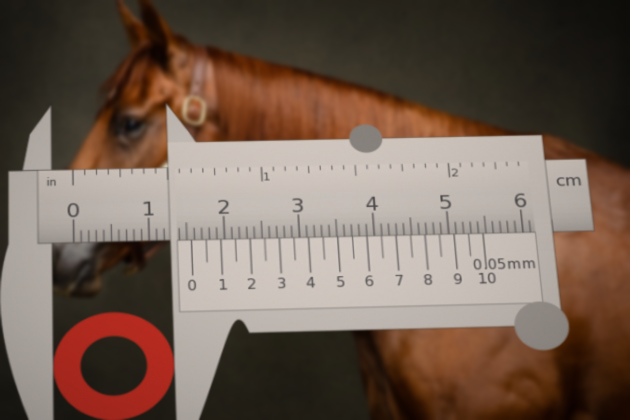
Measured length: 15.6 mm
